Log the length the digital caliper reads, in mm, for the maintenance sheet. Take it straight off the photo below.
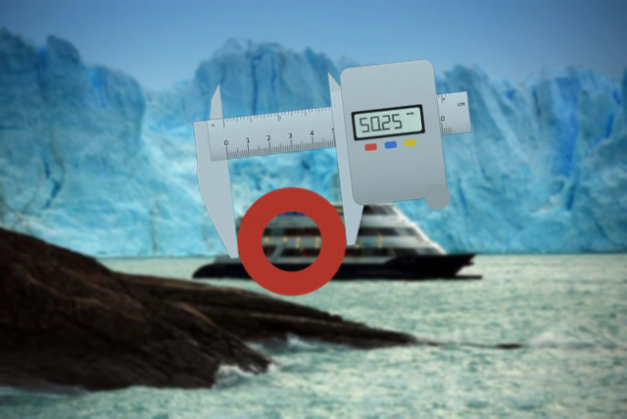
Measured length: 50.25 mm
